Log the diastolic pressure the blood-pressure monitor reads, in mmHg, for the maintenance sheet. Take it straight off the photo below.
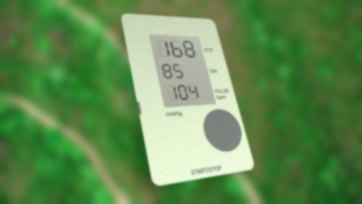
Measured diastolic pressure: 85 mmHg
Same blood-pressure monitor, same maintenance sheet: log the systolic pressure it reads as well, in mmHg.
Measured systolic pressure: 168 mmHg
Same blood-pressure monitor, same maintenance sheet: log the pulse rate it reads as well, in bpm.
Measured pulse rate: 104 bpm
